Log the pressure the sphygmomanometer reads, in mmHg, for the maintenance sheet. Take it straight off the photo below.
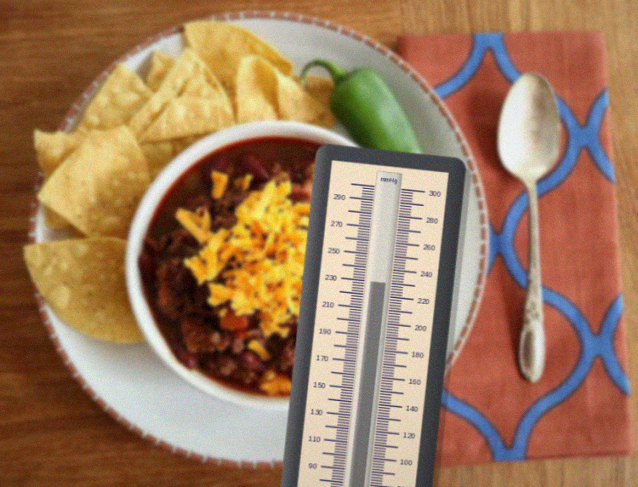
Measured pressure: 230 mmHg
